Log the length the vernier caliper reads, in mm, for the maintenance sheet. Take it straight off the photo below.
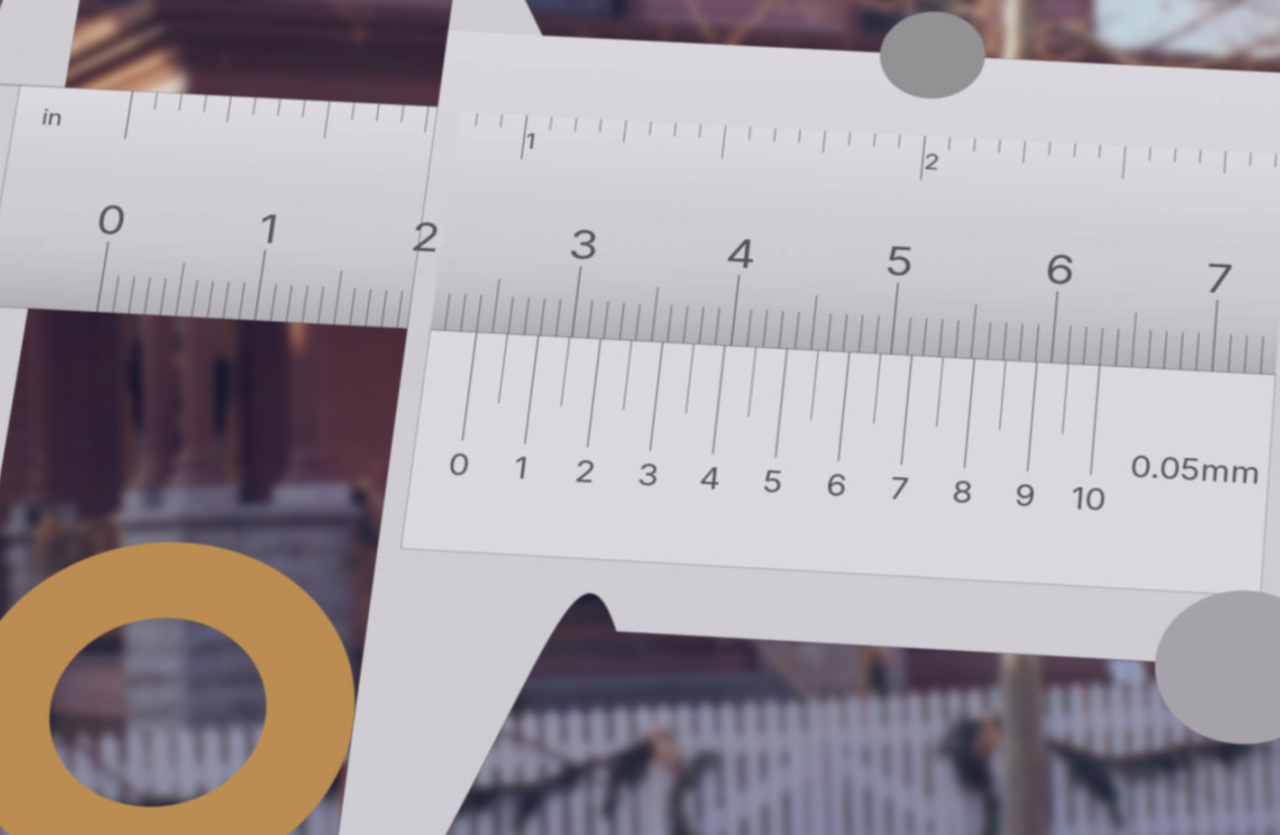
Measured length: 24.0 mm
